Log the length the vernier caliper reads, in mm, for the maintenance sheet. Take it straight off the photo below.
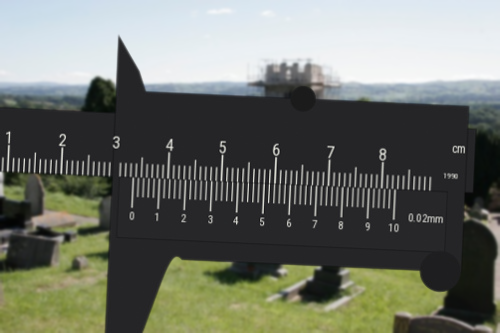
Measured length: 33.5 mm
